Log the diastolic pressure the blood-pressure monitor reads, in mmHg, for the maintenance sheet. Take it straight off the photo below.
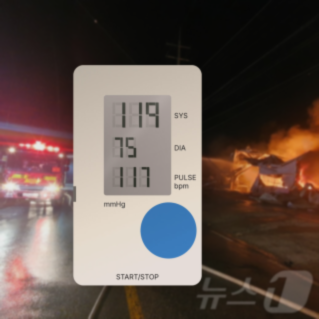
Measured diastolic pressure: 75 mmHg
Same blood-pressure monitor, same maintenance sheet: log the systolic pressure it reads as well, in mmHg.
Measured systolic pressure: 119 mmHg
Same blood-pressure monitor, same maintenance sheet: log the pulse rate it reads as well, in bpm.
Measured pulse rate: 117 bpm
